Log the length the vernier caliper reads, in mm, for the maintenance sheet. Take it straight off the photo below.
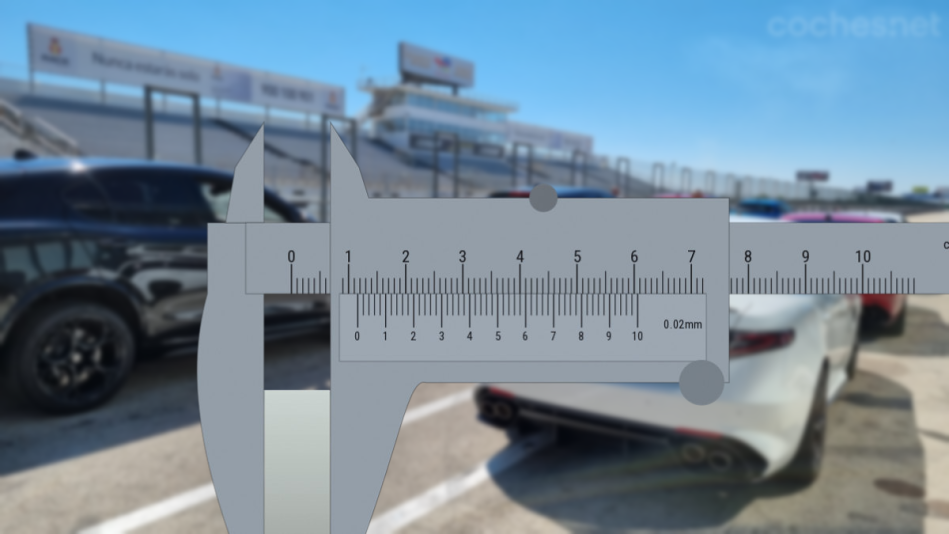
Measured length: 11.6 mm
